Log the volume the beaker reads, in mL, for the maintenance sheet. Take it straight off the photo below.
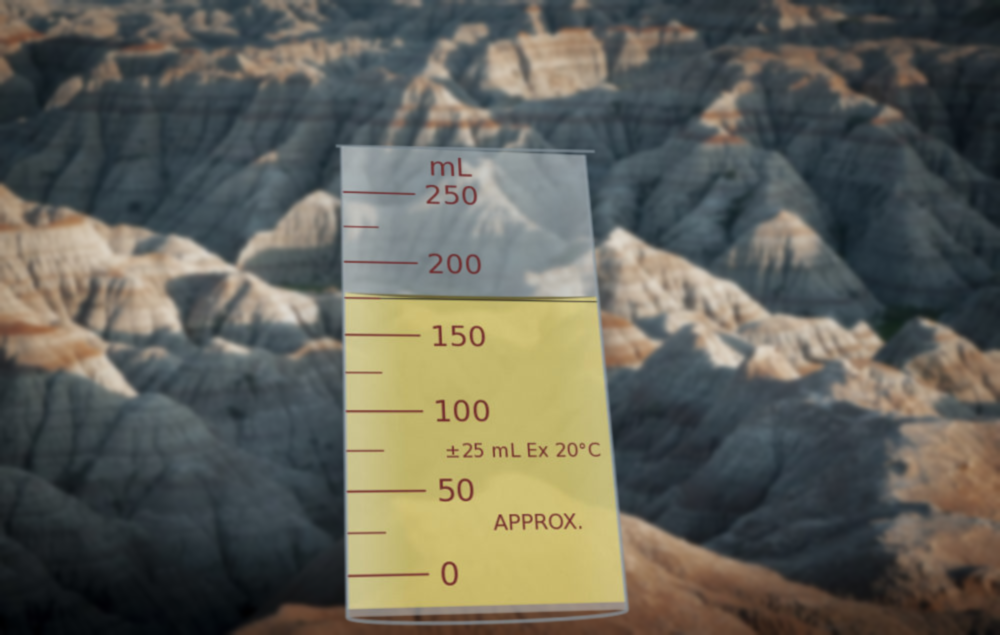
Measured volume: 175 mL
